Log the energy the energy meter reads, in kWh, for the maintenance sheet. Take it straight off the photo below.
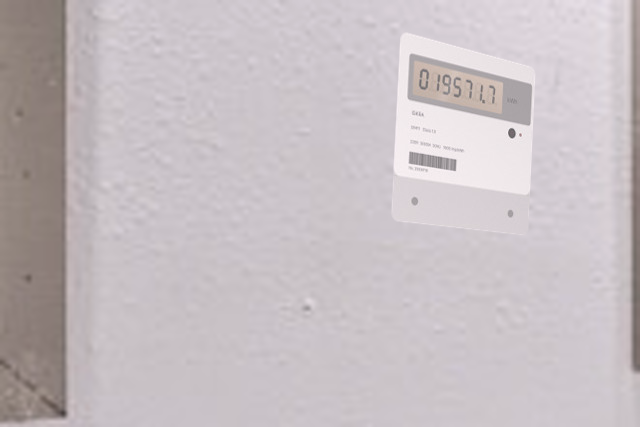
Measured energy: 19571.7 kWh
